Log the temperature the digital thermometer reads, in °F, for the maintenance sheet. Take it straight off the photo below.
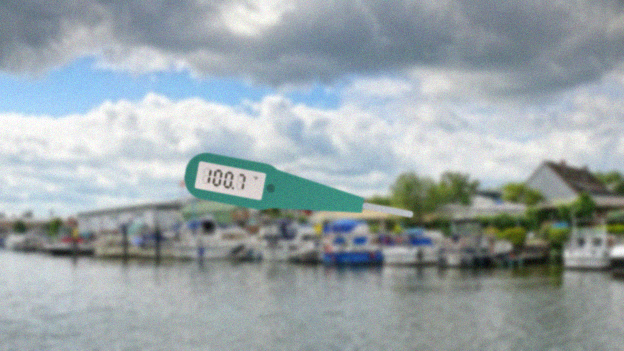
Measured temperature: 100.7 °F
